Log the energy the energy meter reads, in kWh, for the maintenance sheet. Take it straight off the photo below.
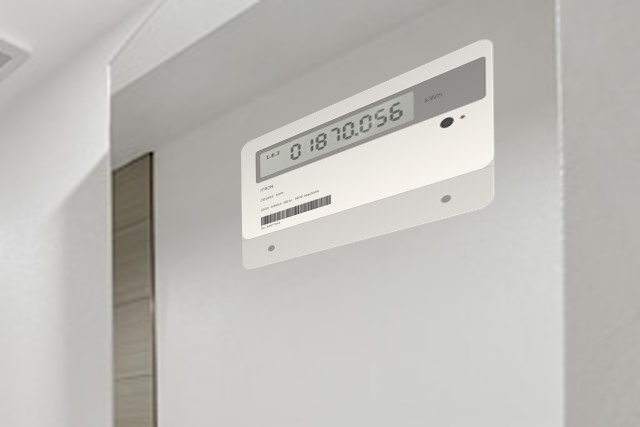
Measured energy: 1870.056 kWh
